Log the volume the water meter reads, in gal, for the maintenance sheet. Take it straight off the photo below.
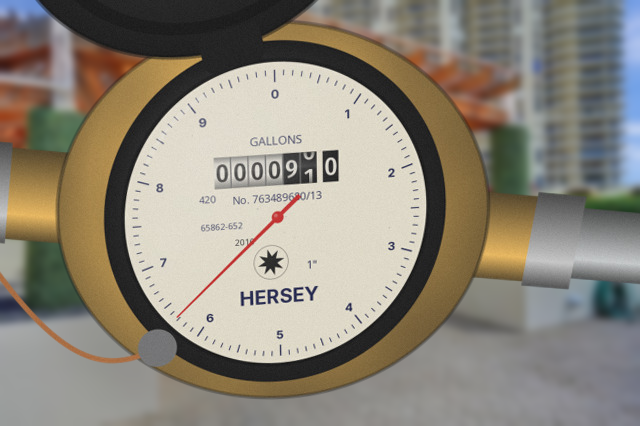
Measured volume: 906.3 gal
